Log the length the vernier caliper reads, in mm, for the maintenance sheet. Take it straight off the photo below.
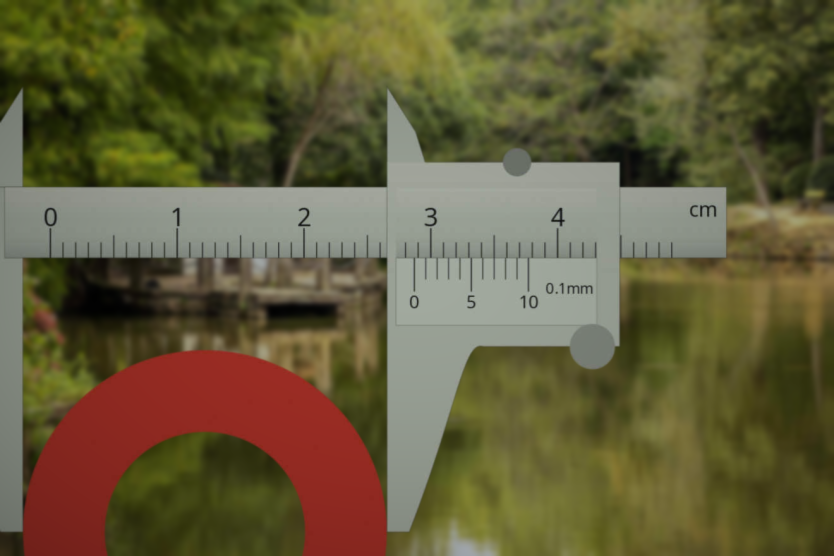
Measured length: 28.7 mm
